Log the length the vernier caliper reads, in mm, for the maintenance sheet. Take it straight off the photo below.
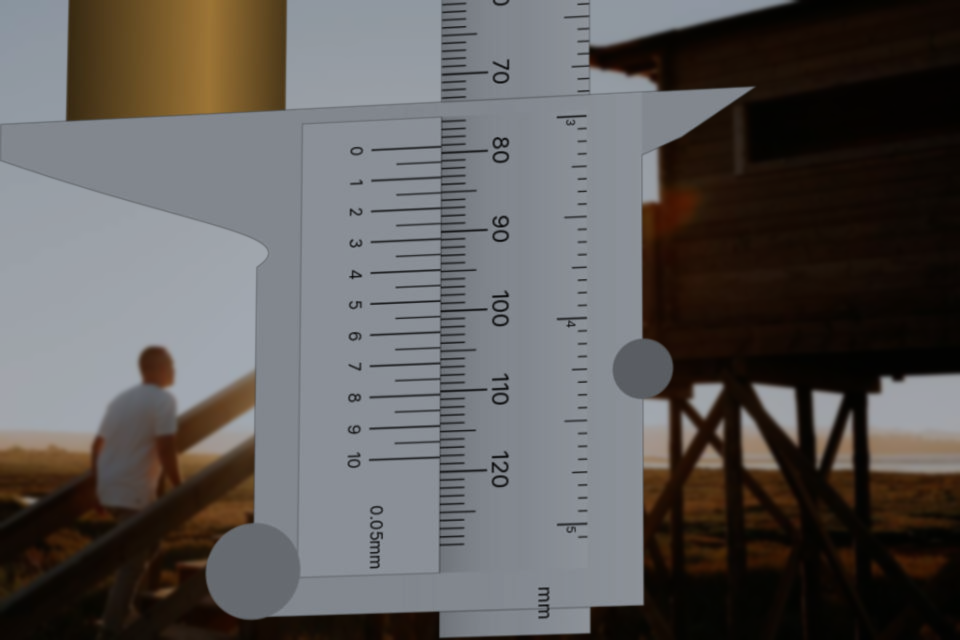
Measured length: 79.2 mm
